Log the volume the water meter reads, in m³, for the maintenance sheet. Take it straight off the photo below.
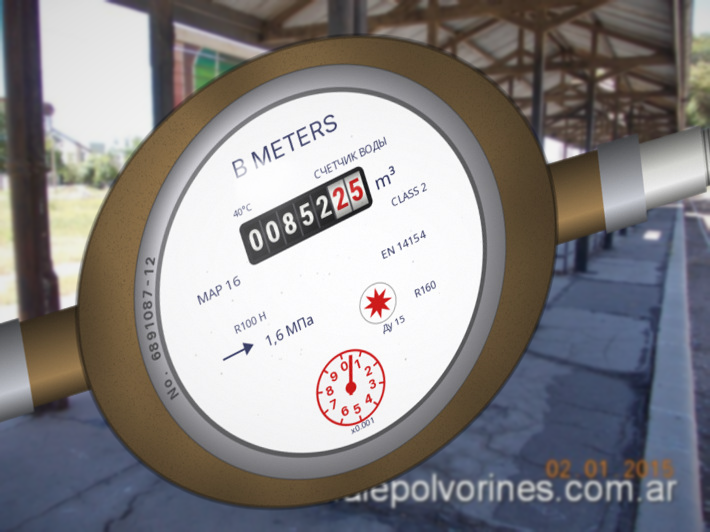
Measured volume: 852.250 m³
